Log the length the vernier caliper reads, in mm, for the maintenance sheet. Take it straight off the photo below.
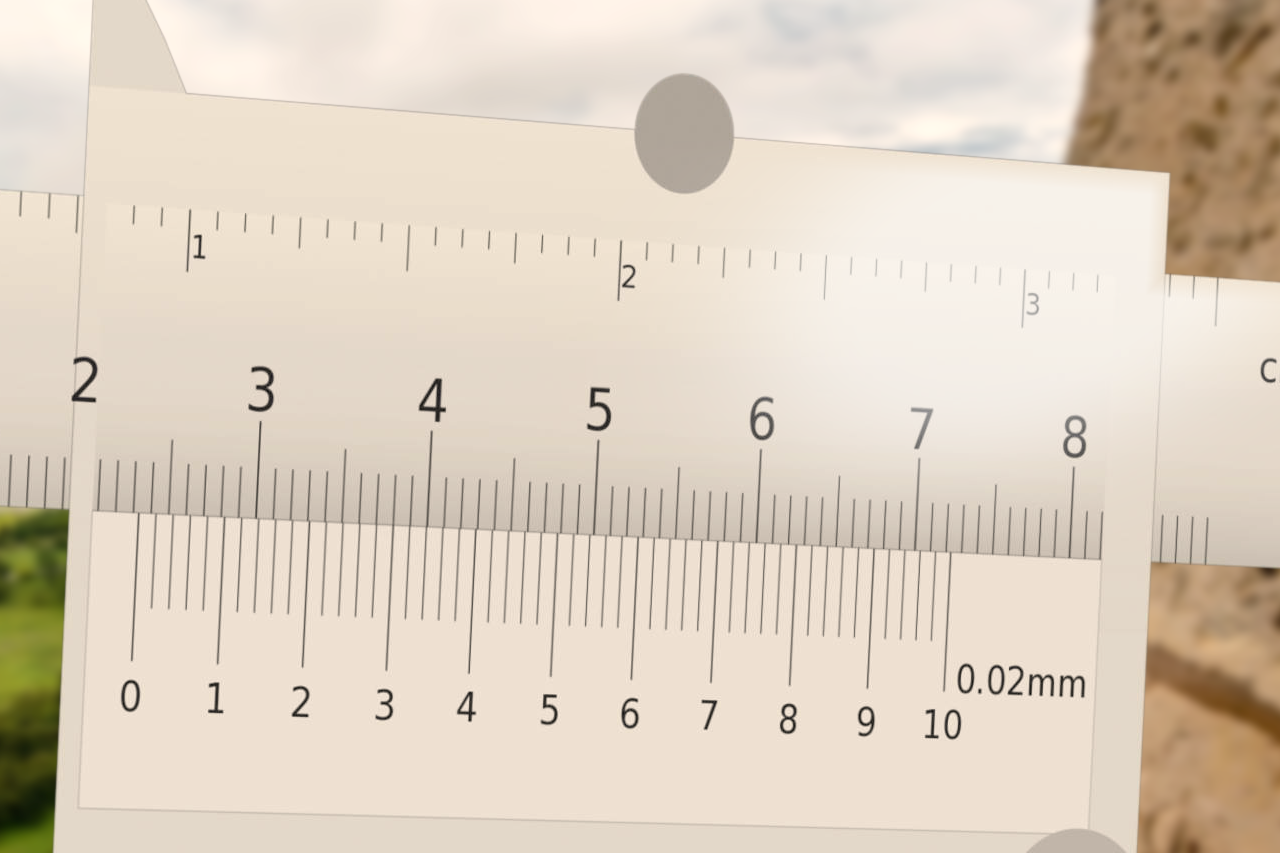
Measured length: 23.3 mm
